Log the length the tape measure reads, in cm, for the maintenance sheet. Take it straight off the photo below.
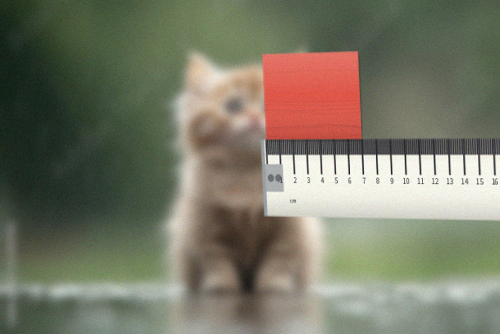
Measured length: 7 cm
